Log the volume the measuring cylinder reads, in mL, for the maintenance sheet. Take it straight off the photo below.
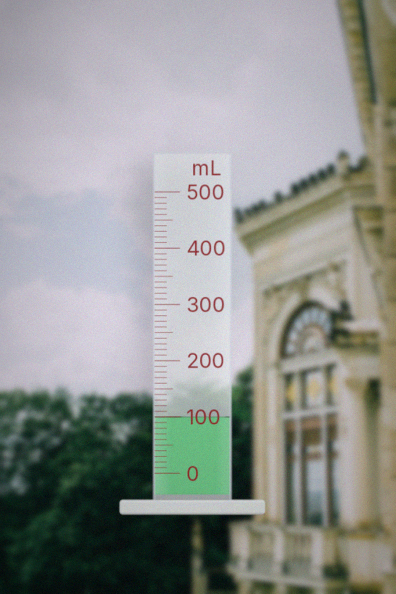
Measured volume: 100 mL
